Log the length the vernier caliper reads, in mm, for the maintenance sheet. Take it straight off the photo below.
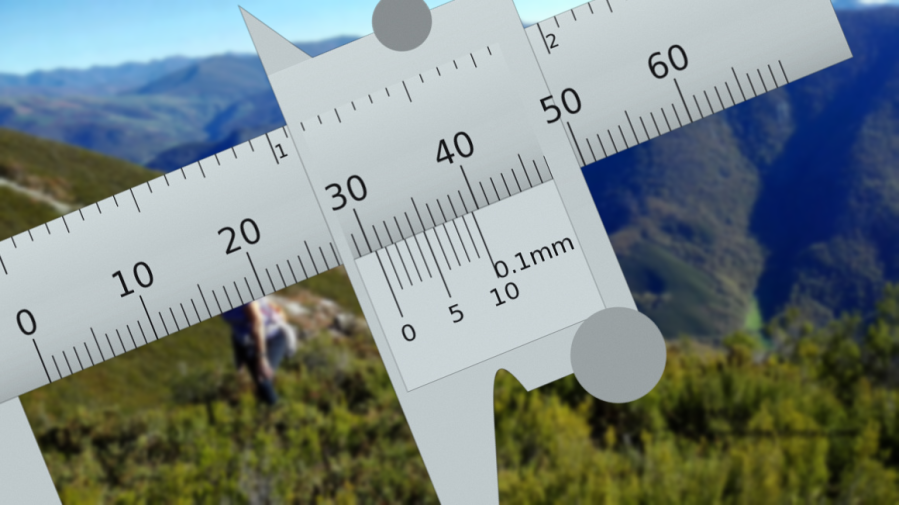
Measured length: 30.4 mm
